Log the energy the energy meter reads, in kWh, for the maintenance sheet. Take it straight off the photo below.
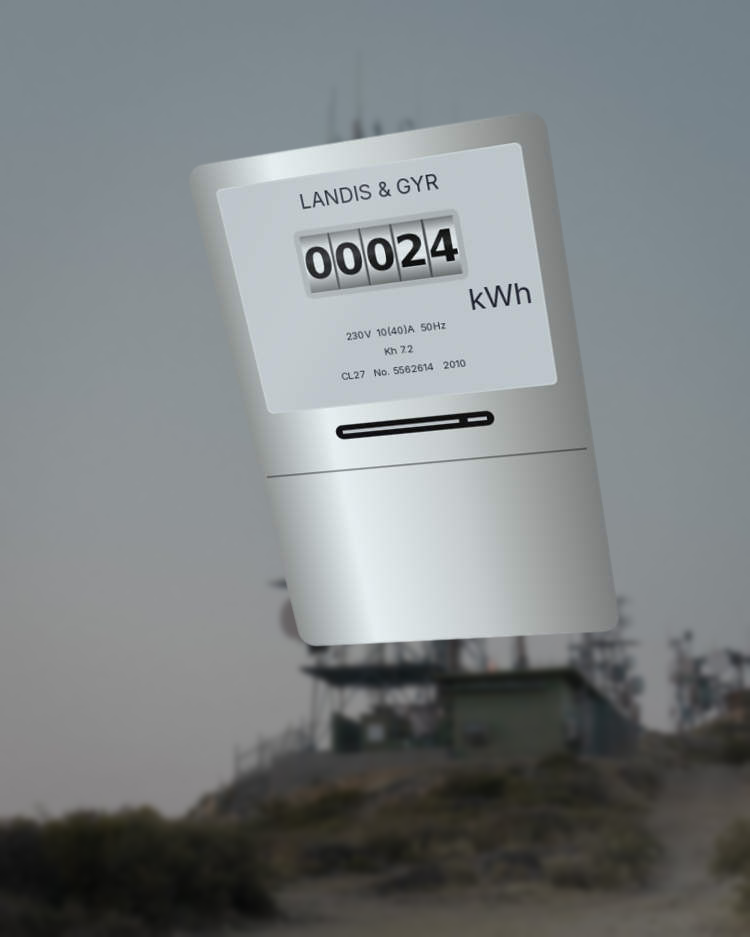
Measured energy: 24 kWh
